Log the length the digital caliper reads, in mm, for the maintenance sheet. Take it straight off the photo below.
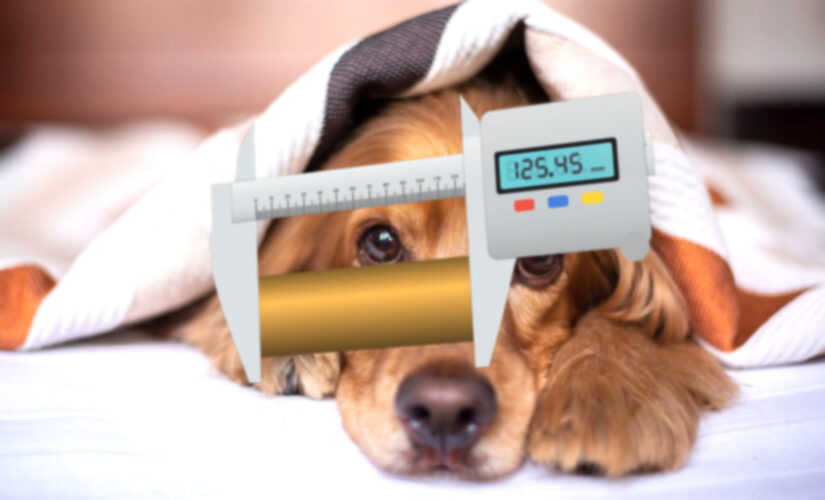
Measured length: 125.45 mm
